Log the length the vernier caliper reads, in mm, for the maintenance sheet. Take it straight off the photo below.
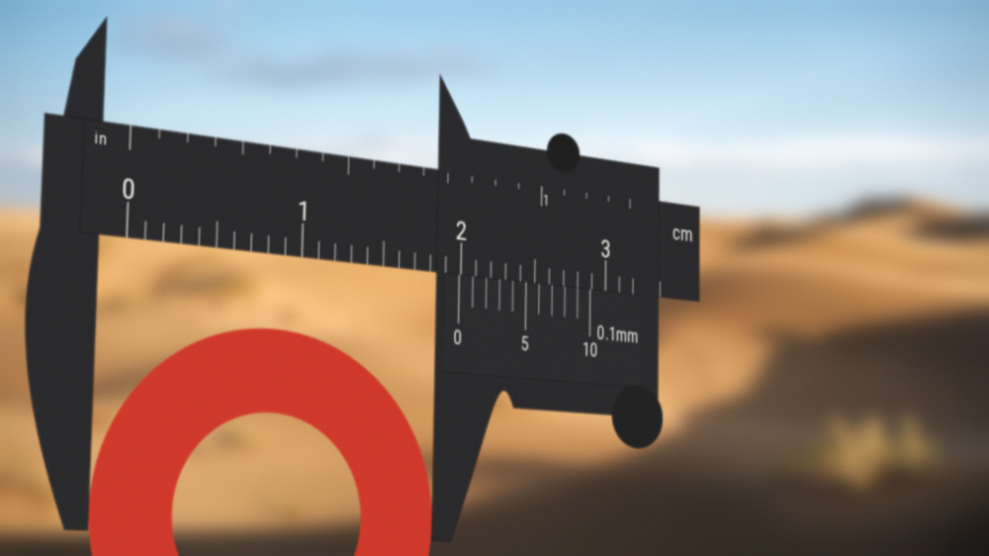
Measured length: 19.9 mm
